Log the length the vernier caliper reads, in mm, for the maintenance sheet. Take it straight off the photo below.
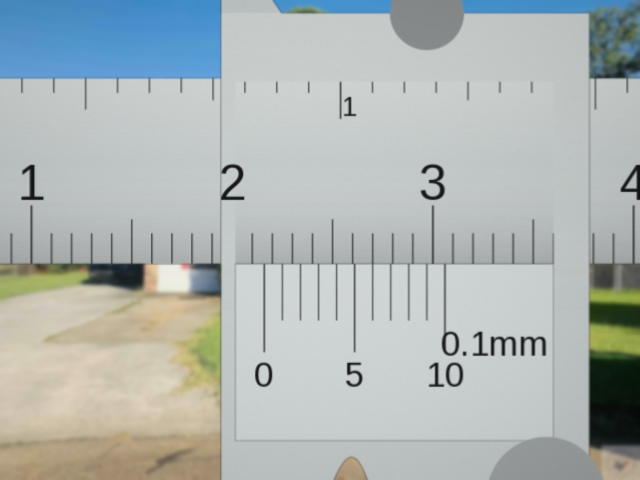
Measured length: 21.6 mm
